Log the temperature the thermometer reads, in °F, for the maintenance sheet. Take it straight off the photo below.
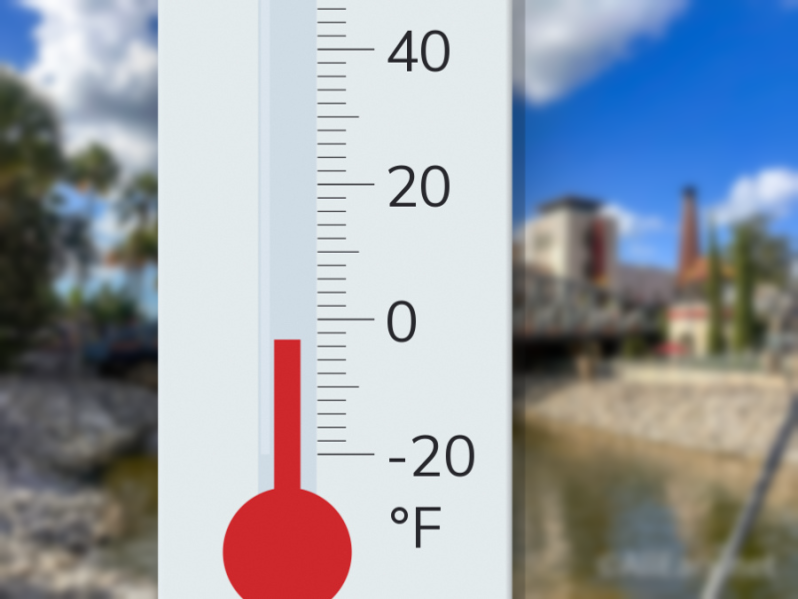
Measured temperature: -3 °F
